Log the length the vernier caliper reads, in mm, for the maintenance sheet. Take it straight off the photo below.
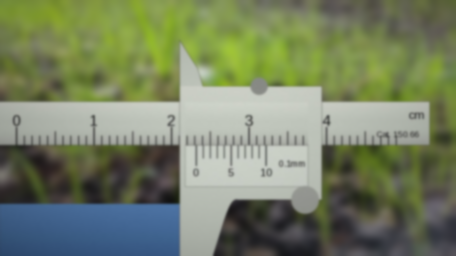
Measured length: 23.2 mm
